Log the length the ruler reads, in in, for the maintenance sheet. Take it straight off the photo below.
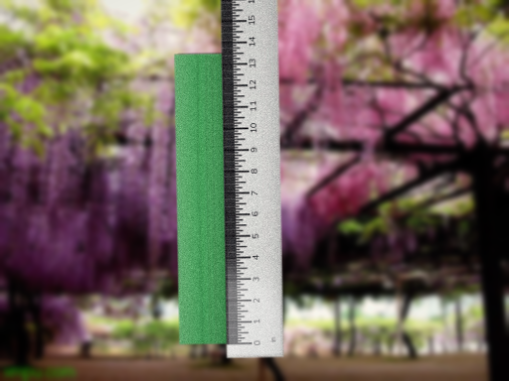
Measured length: 13.5 in
